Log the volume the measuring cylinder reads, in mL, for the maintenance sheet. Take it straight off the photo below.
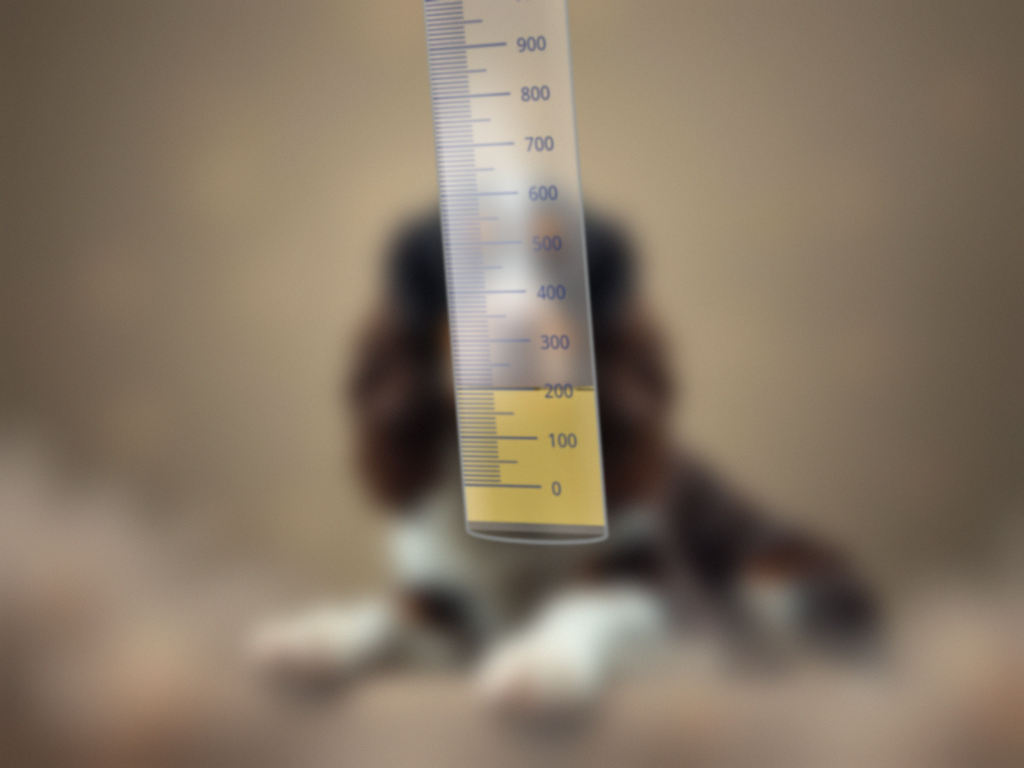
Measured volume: 200 mL
